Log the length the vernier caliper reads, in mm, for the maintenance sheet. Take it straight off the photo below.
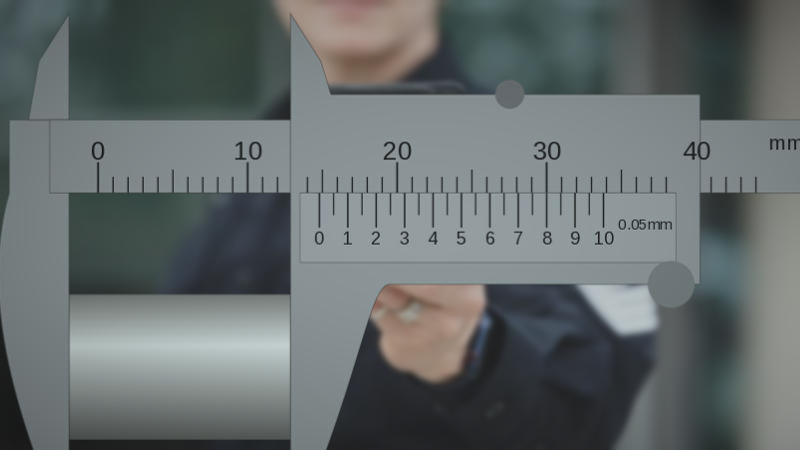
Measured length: 14.8 mm
